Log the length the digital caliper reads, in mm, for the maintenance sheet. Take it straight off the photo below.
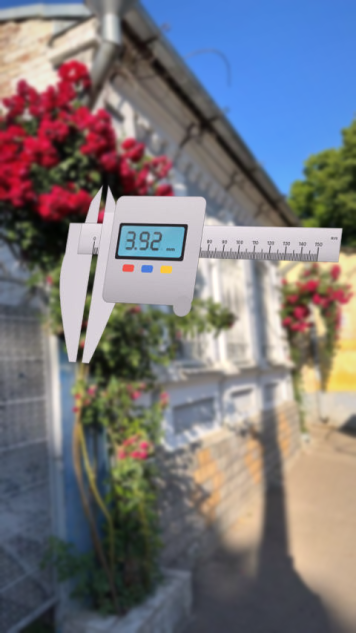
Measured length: 3.92 mm
